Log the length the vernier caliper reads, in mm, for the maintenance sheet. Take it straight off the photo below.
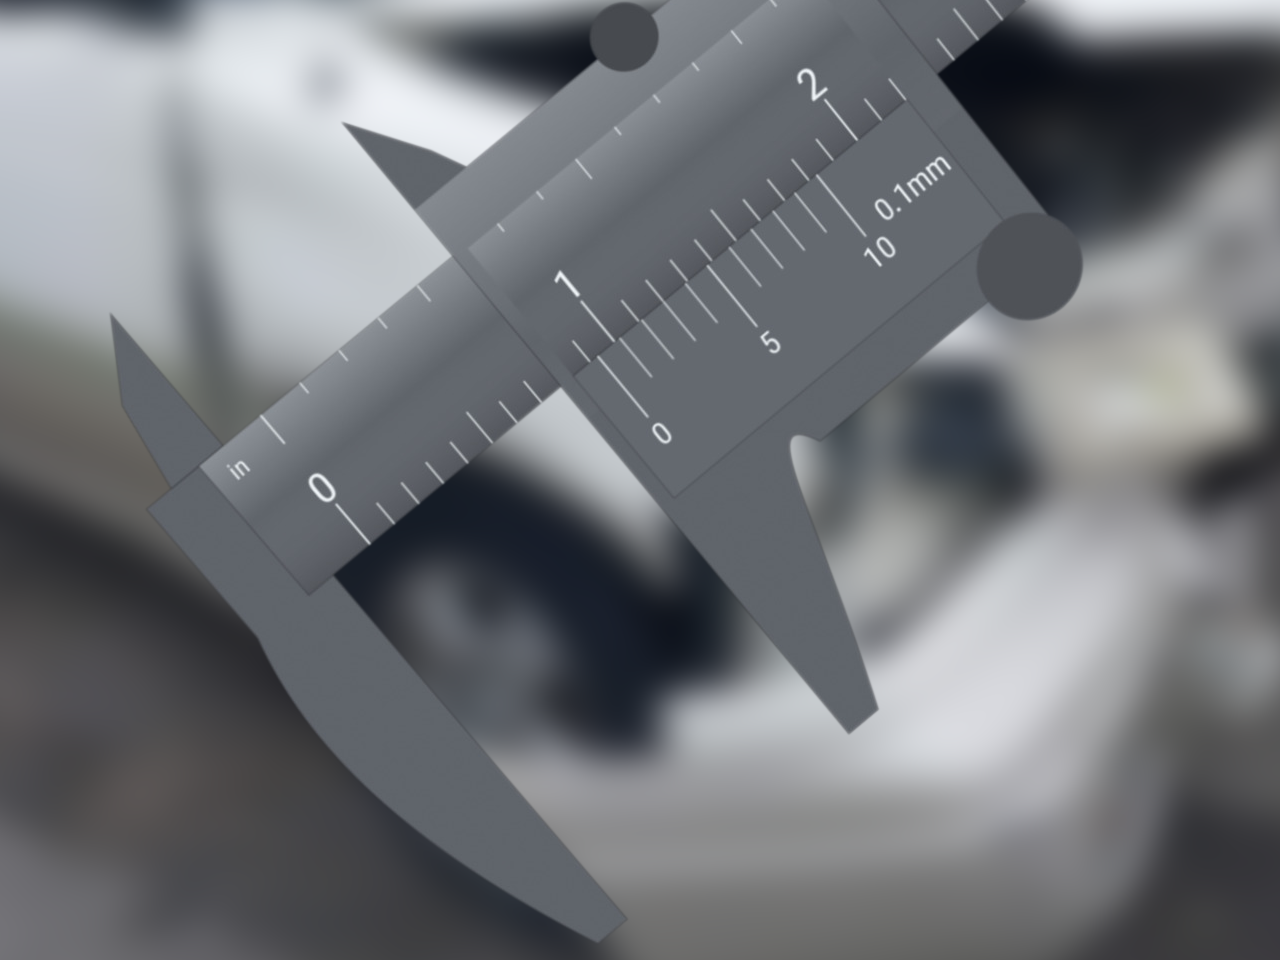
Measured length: 9.3 mm
